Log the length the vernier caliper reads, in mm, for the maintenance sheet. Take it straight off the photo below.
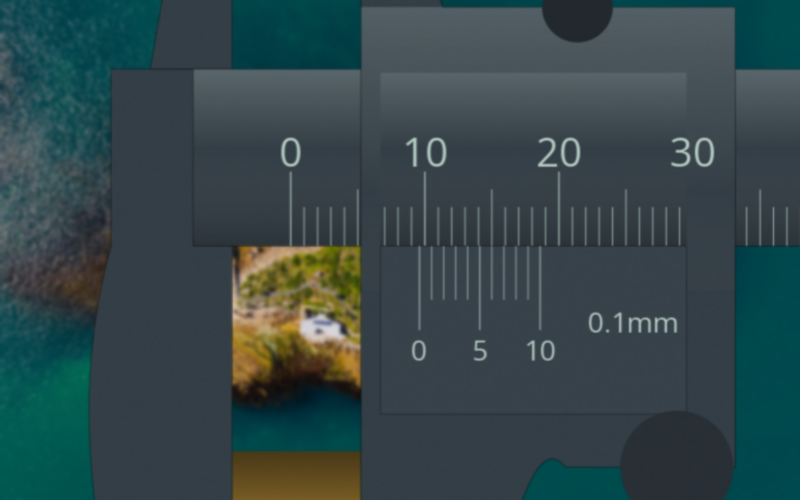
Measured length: 9.6 mm
